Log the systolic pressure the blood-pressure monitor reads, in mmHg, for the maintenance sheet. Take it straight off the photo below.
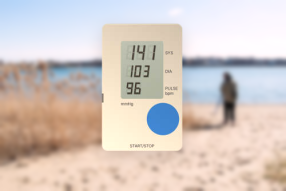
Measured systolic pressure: 141 mmHg
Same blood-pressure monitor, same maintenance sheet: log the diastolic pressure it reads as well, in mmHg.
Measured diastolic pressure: 103 mmHg
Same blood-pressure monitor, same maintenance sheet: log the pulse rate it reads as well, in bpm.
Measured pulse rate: 96 bpm
